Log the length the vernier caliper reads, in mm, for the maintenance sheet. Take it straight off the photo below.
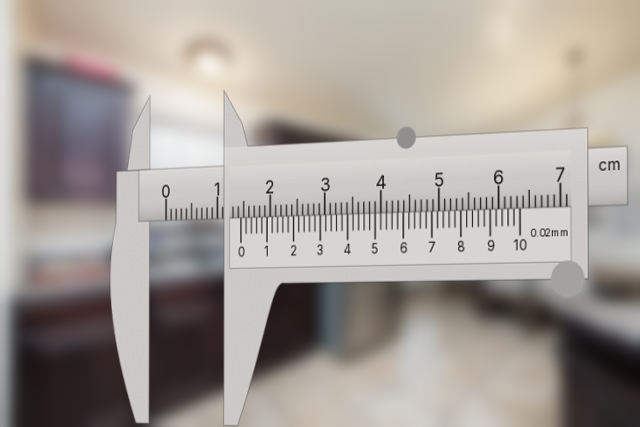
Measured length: 14.5 mm
